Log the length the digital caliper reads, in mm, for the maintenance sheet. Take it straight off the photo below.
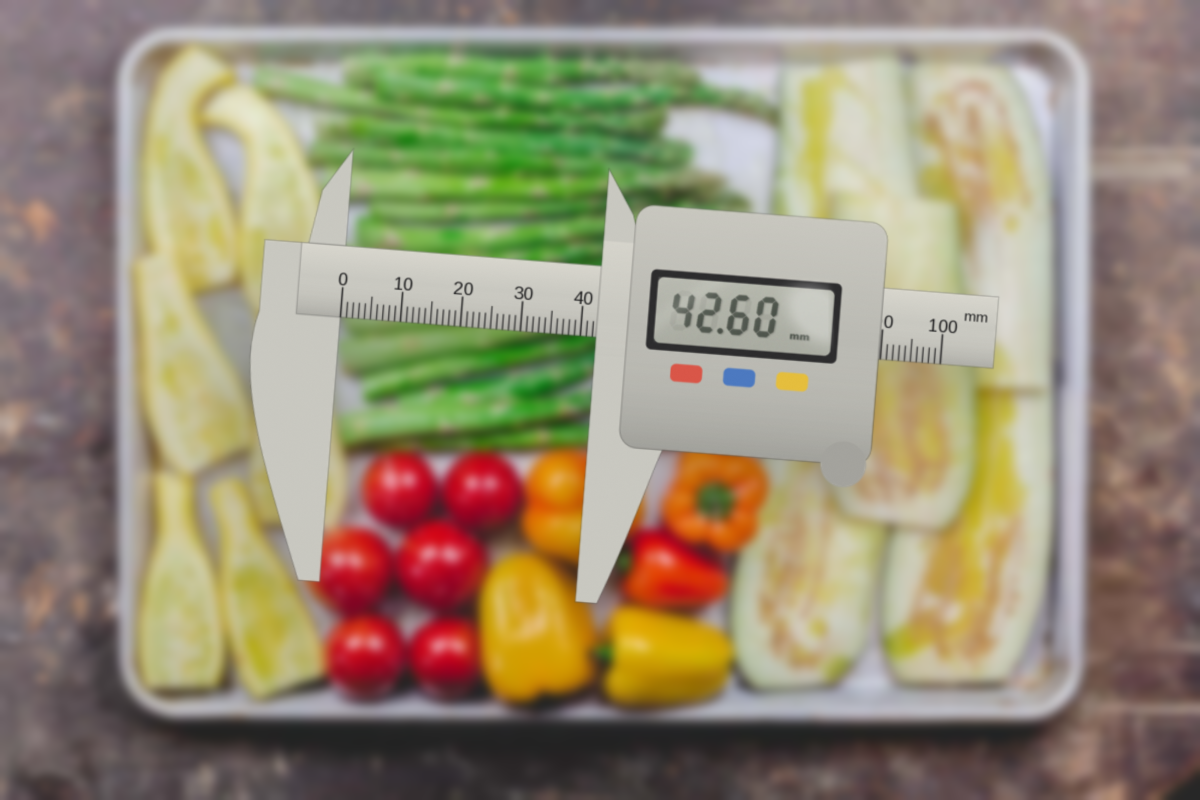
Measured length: 42.60 mm
